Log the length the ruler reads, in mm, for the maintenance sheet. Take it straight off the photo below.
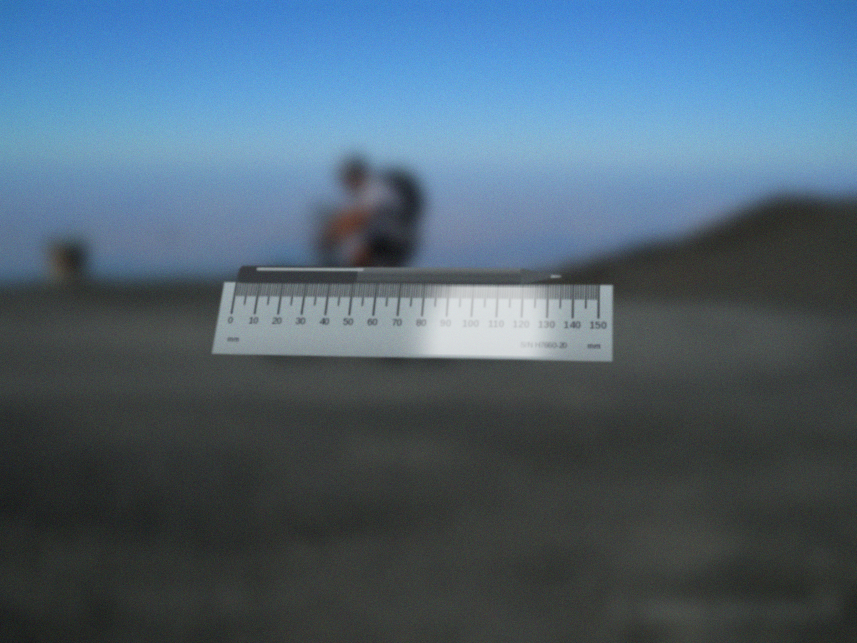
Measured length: 135 mm
